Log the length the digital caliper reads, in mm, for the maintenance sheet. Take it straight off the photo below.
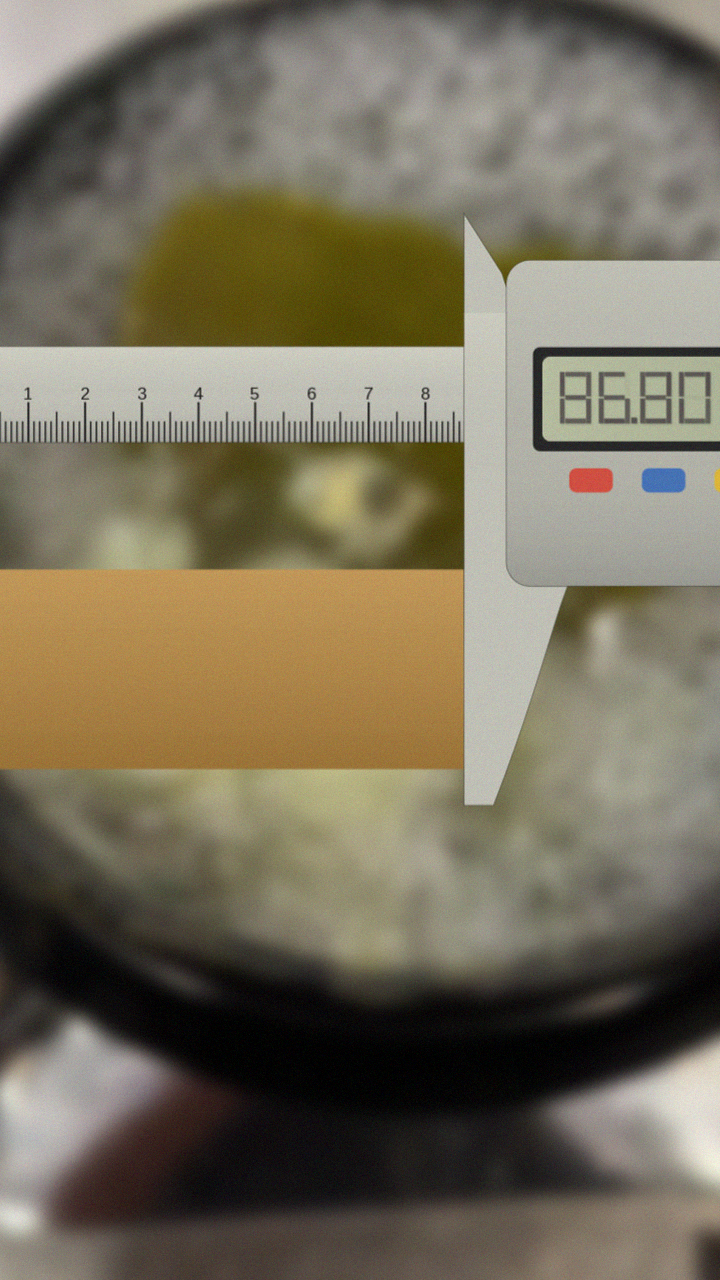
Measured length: 86.80 mm
